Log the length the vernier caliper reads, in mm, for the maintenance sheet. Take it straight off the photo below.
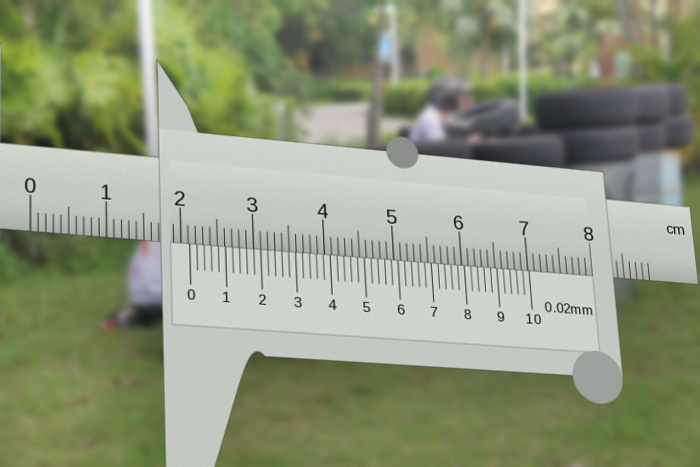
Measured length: 21.2 mm
